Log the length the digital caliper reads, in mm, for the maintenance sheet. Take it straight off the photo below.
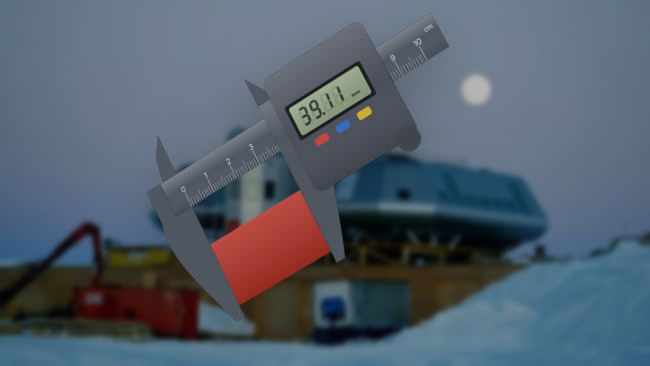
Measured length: 39.11 mm
